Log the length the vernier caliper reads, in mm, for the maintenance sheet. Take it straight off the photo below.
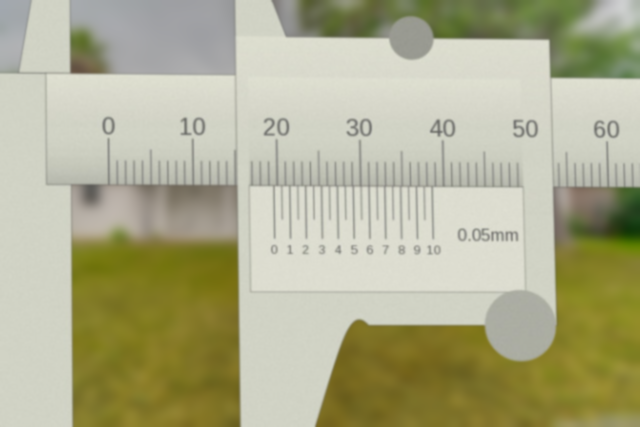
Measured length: 19.6 mm
